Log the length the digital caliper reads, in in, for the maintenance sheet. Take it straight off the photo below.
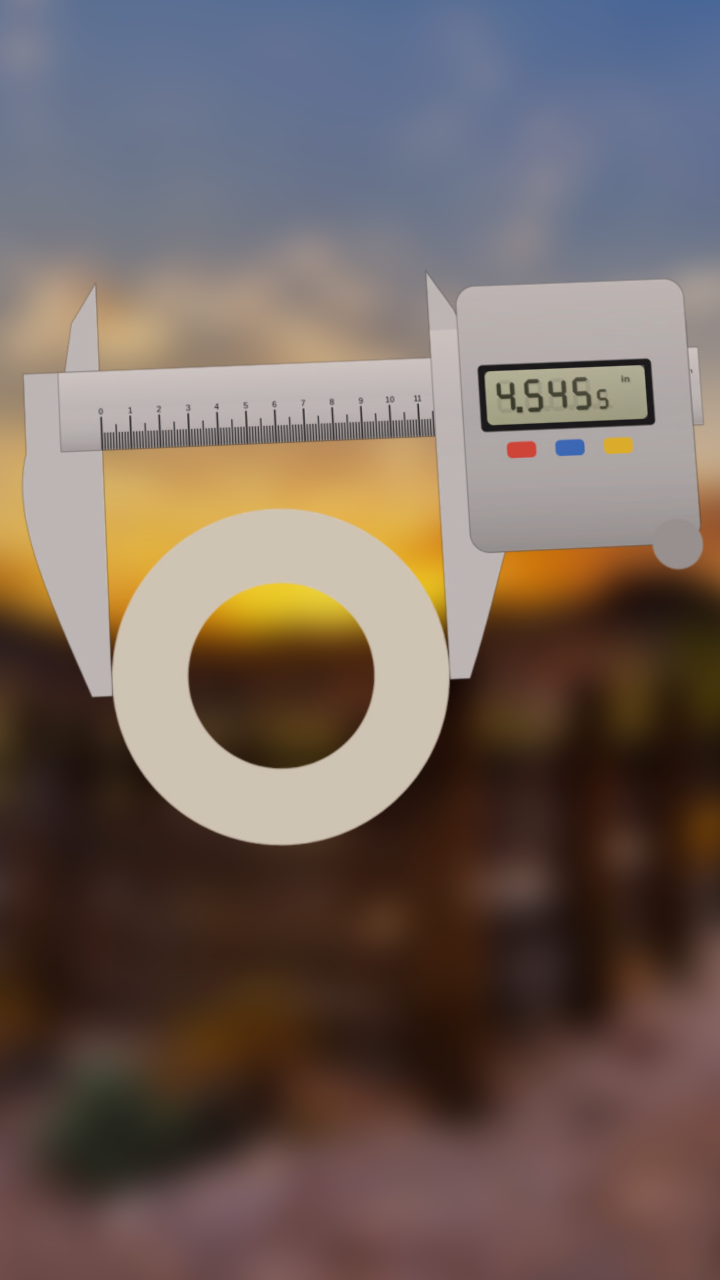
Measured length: 4.5455 in
